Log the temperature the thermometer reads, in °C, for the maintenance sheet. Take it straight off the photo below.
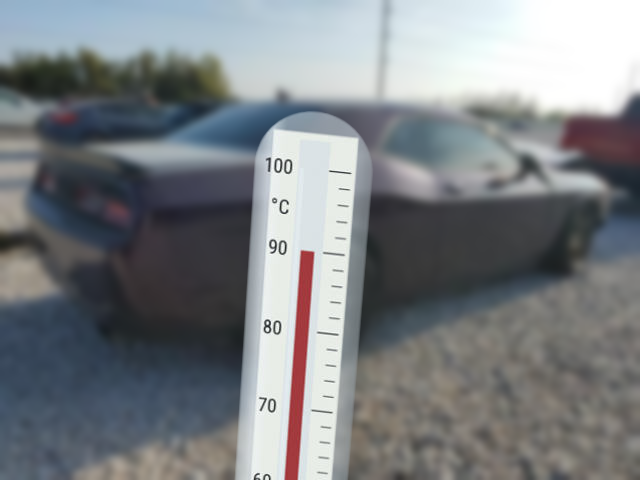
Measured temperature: 90 °C
